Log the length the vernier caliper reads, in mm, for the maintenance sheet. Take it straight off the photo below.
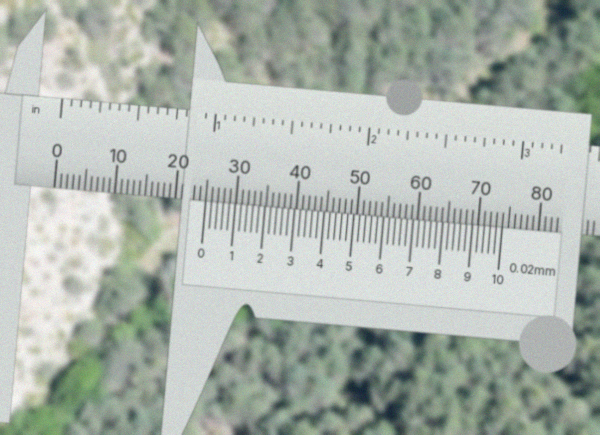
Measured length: 25.0 mm
